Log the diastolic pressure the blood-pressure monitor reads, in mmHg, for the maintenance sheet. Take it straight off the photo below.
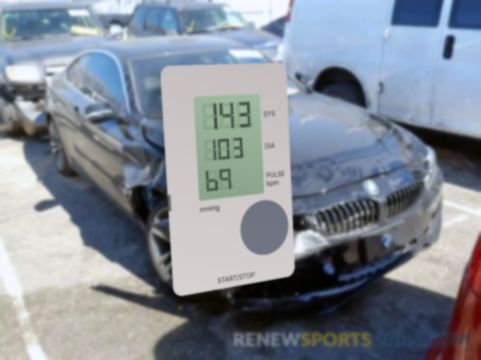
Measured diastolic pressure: 103 mmHg
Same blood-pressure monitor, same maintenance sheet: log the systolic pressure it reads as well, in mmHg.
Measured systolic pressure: 143 mmHg
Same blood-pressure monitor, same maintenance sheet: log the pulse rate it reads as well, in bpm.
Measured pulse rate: 69 bpm
